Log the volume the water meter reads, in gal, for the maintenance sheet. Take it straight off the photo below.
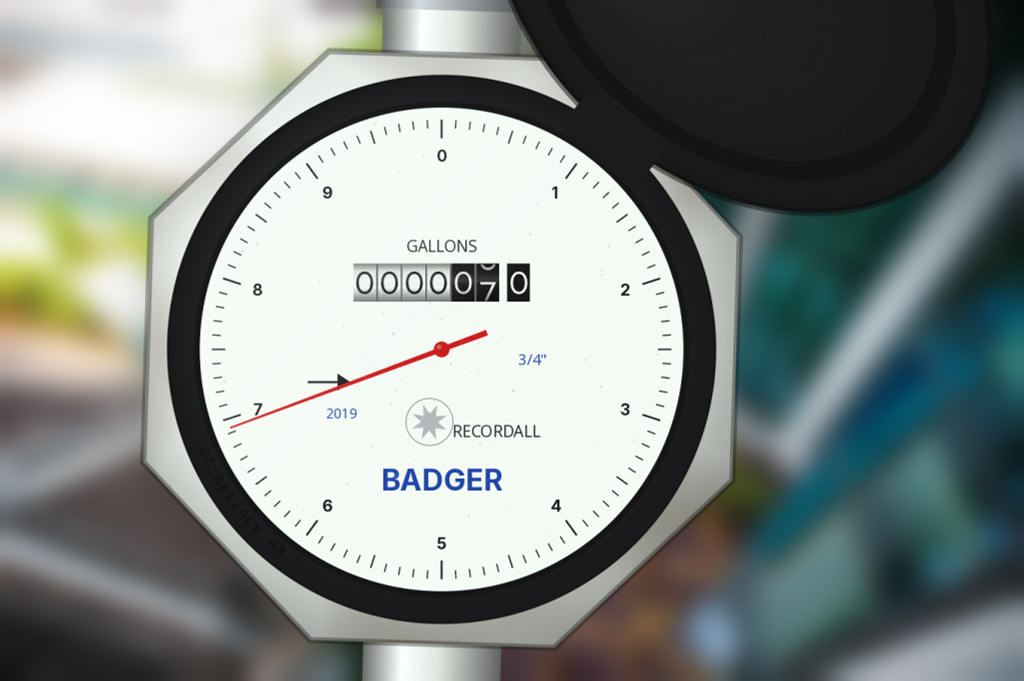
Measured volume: 66.9 gal
